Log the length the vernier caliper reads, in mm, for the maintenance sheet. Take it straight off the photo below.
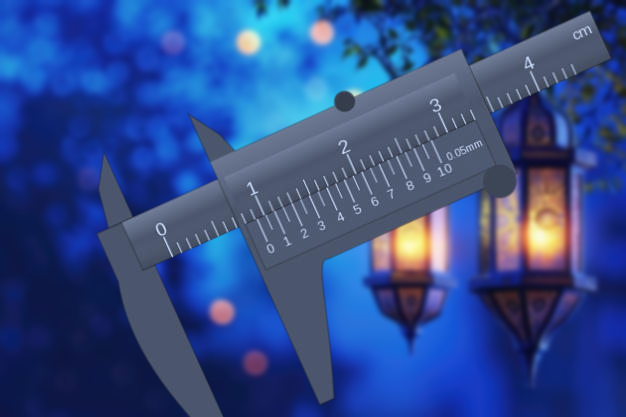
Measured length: 9.2 mm
